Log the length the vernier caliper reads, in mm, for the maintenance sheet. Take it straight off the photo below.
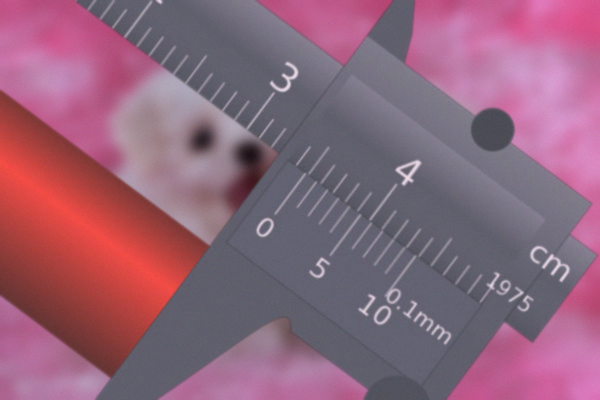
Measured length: 34.8 mm
